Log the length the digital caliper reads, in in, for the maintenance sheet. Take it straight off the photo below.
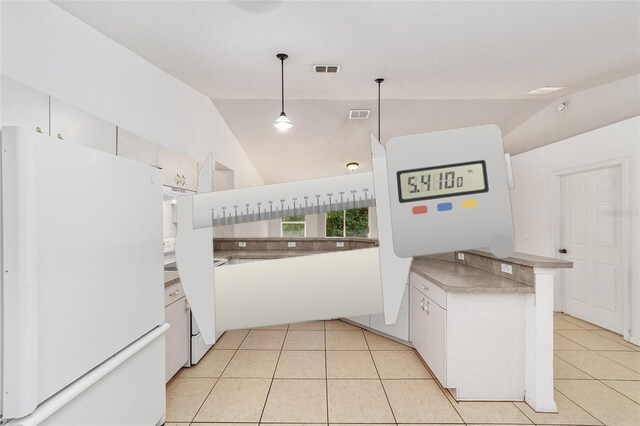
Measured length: 5.4100 in
